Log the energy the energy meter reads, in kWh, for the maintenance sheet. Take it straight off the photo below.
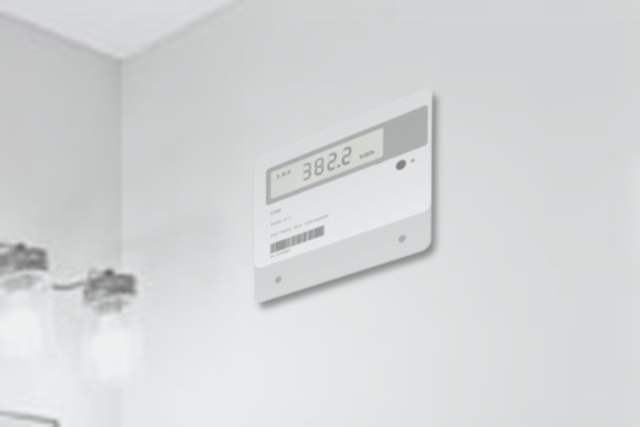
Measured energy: 382.2 kWh
